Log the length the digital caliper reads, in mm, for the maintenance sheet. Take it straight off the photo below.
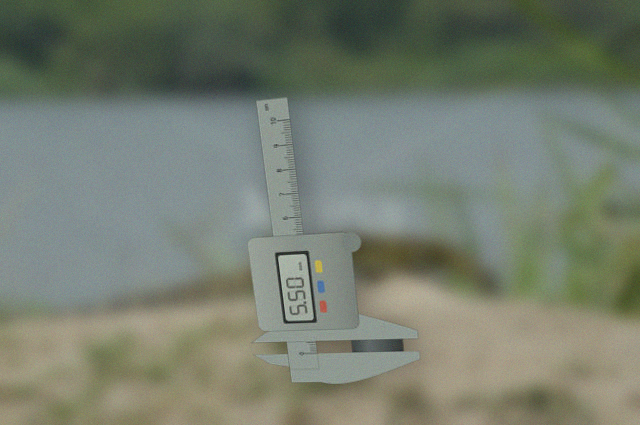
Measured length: 5.50 mm
